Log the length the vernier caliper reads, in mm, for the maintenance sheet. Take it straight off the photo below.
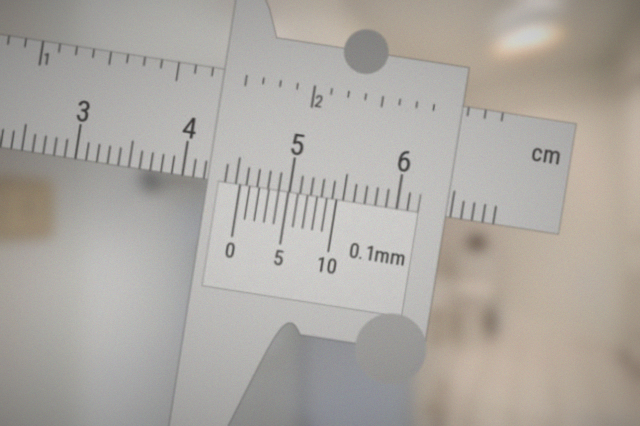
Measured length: 45.4 mm
